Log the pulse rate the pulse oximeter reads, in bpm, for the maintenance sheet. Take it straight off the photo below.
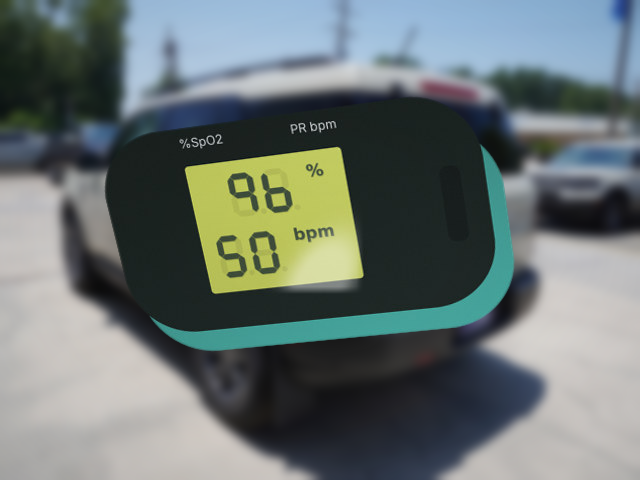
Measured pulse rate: 50 bpm
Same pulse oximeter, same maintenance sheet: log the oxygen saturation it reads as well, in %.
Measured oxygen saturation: 96 %
